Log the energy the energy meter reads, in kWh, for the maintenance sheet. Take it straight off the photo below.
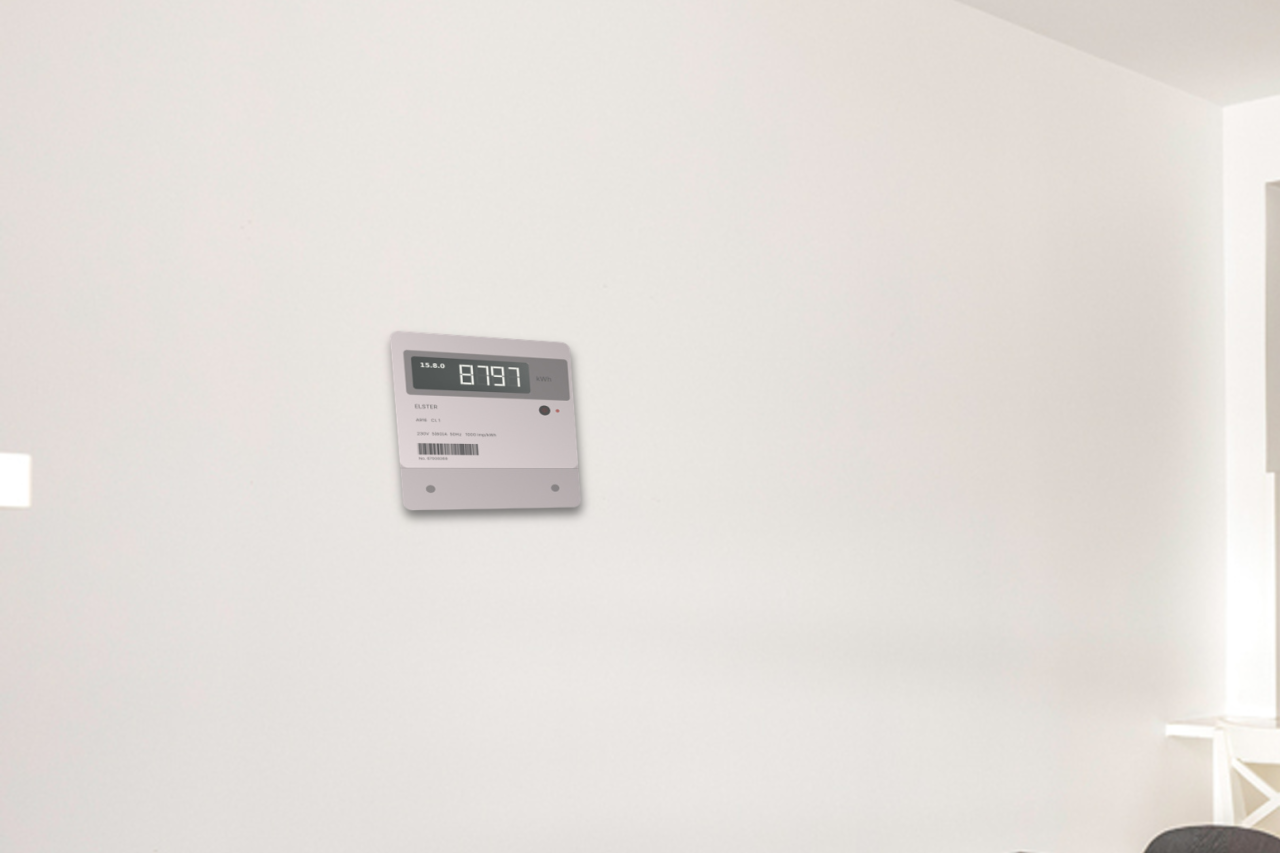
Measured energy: 8797 kWh
